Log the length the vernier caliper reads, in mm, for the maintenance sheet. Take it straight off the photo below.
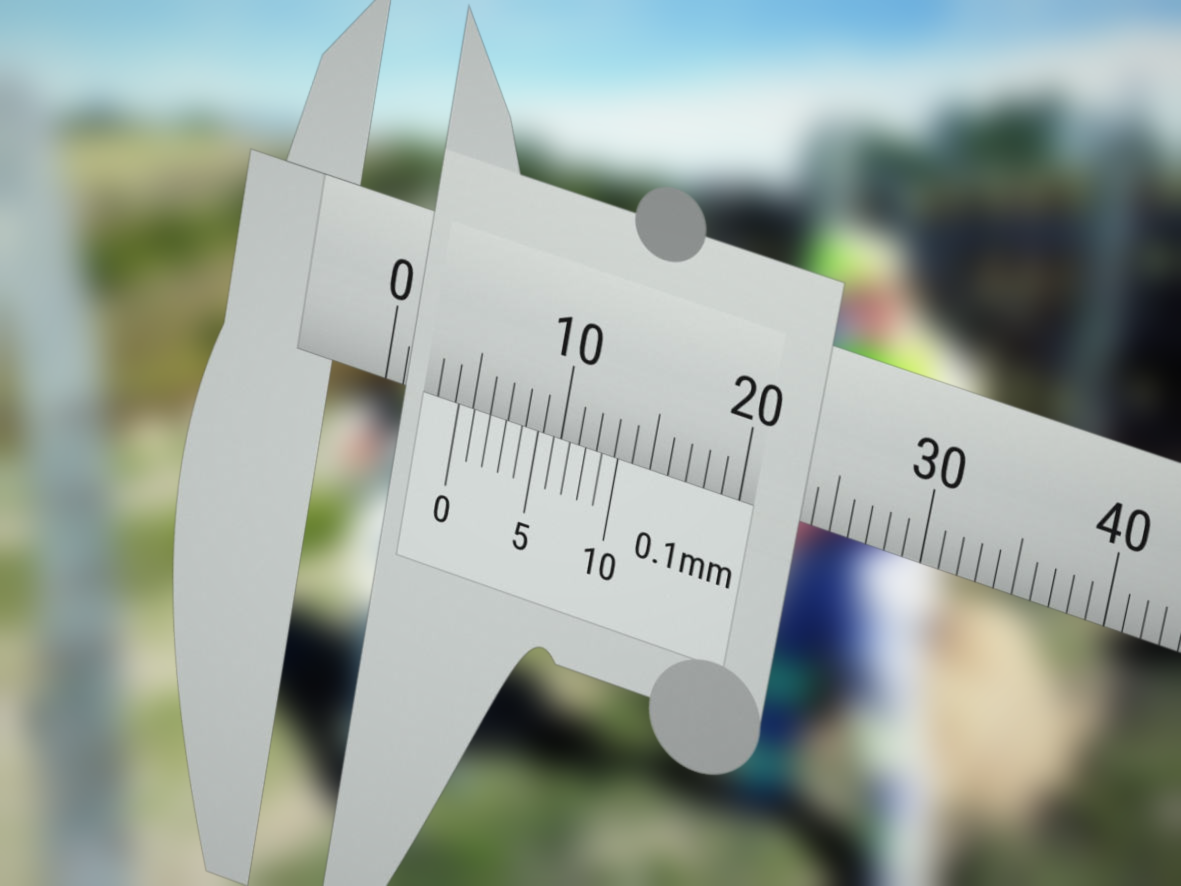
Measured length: 4.2 mm
